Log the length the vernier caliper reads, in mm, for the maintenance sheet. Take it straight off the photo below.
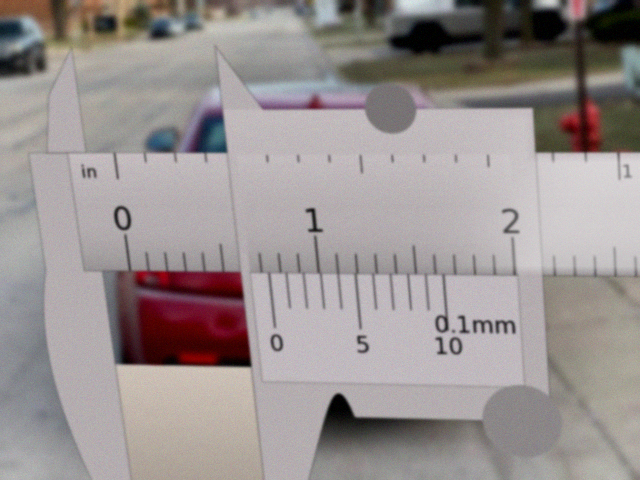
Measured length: 7.4 mm
